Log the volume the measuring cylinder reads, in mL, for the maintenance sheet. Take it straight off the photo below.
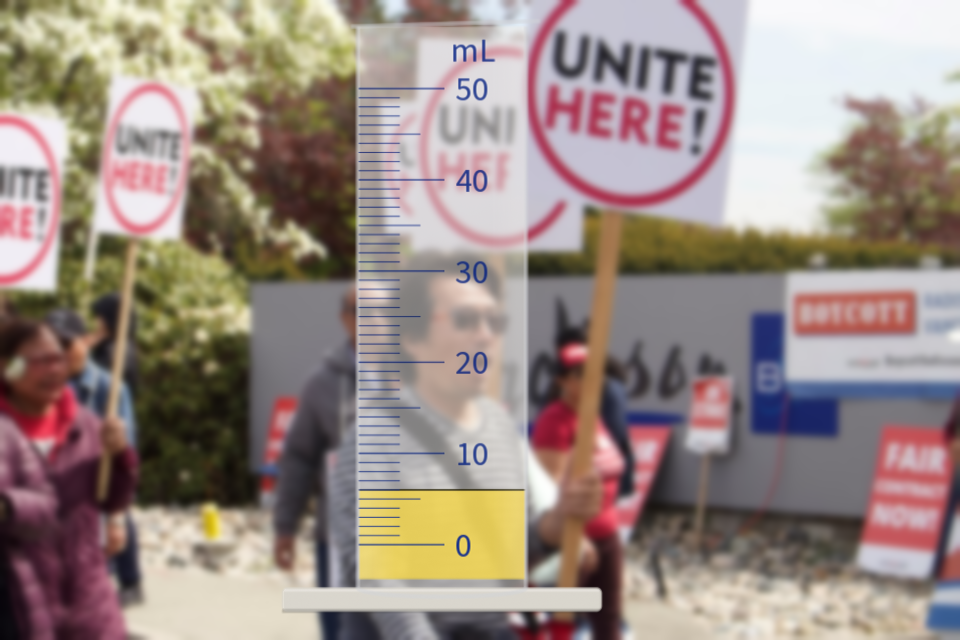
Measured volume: 6 mL
